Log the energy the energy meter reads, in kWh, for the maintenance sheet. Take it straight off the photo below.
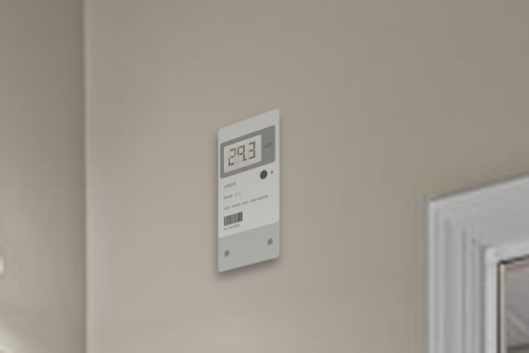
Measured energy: 29.3 kWh
